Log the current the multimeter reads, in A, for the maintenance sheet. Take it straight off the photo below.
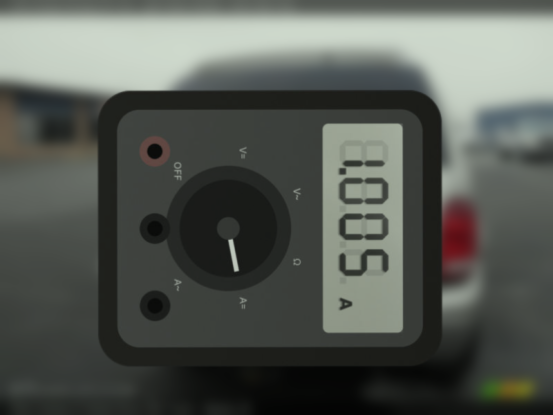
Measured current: 1.005 A
